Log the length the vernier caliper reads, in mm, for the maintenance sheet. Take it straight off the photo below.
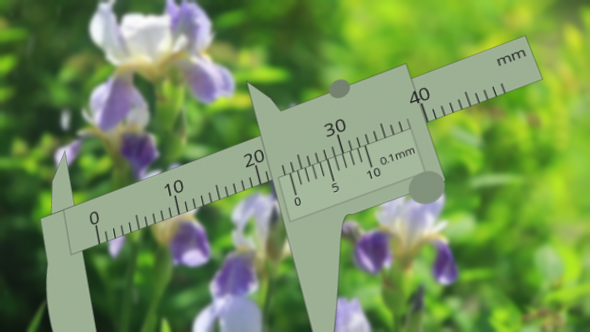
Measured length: 23.6 mm
